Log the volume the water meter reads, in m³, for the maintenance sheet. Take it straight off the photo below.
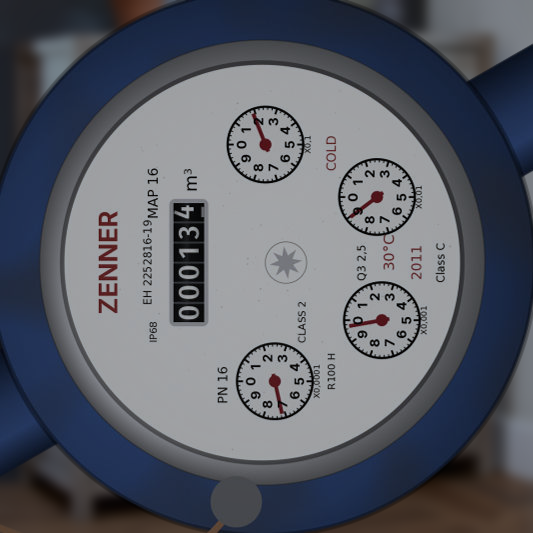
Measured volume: 134.1897 m³
